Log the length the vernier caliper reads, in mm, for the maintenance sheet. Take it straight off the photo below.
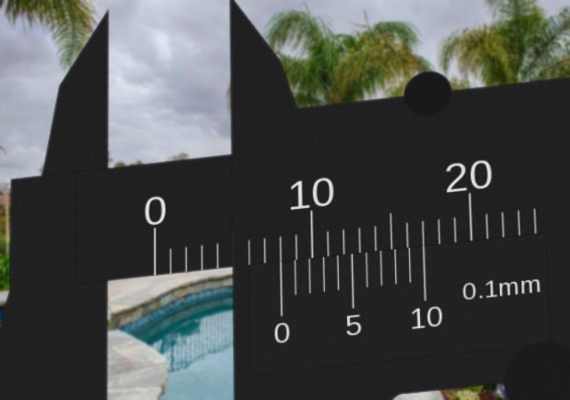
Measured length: 8.0 mm
